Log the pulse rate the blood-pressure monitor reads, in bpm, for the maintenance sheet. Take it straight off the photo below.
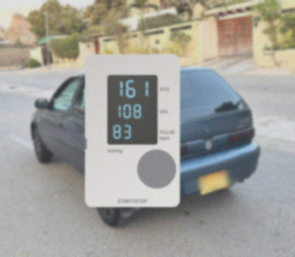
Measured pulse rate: 83 bpm
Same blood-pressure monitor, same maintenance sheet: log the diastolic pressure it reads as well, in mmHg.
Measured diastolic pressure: 108 mmHg
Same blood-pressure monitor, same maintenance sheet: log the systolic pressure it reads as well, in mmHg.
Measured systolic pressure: 161 mmHg
